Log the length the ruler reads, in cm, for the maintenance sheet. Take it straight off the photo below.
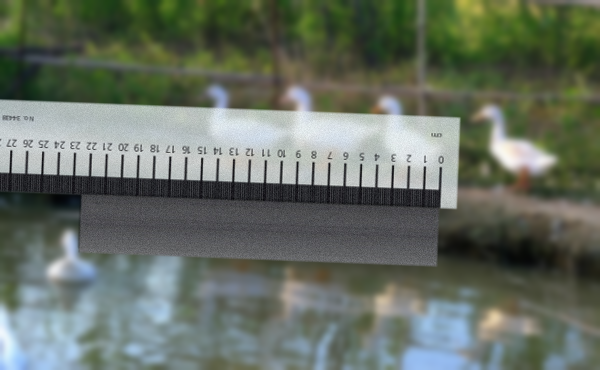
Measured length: 22.5 cm
